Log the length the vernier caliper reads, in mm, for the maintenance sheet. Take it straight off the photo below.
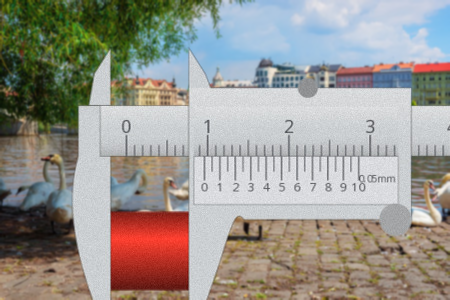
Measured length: 9.6 mm
